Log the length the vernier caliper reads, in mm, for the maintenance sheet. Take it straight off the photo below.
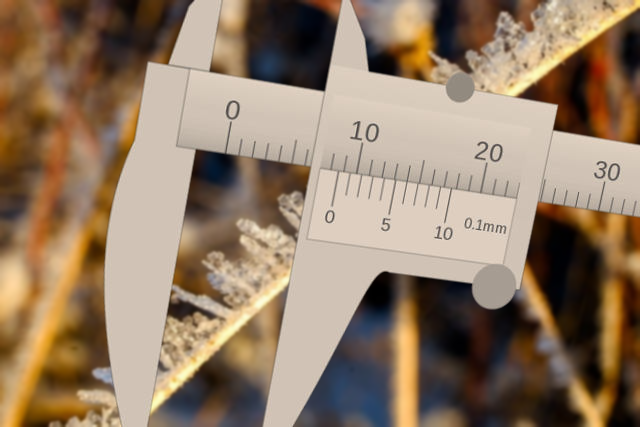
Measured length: 8.6 mm
